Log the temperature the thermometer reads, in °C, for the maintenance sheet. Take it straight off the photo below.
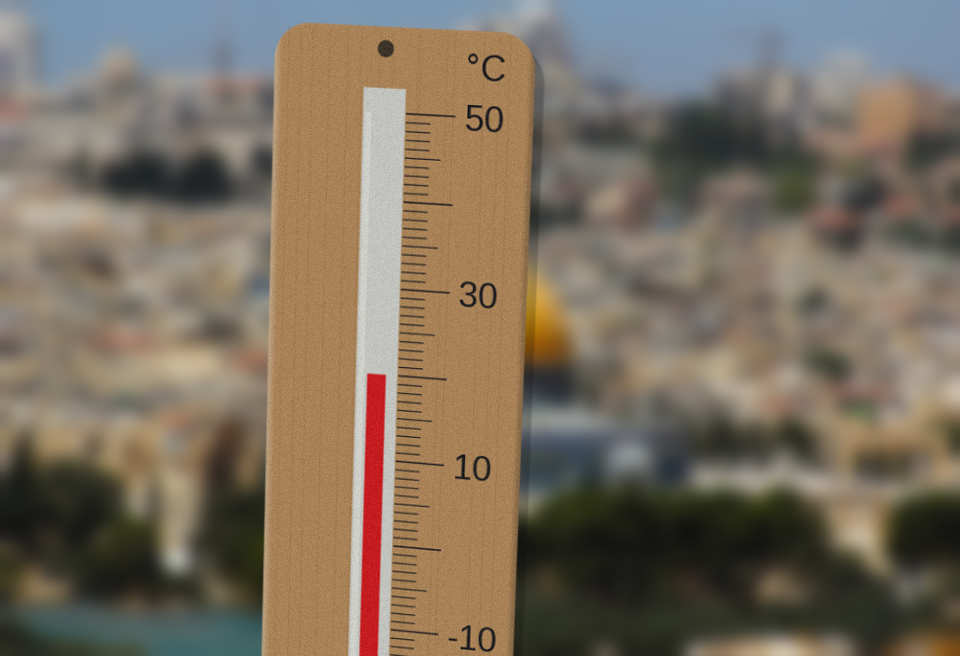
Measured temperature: 20 °C
